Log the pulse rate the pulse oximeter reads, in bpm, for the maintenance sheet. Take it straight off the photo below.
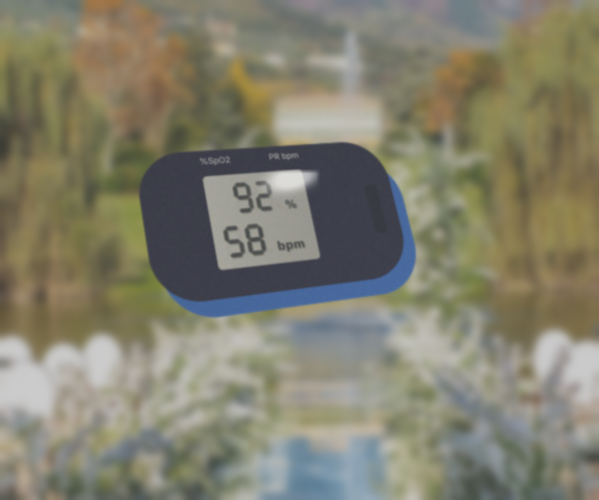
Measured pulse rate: 58 bpm
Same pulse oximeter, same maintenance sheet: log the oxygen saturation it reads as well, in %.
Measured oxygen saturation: 92 %
